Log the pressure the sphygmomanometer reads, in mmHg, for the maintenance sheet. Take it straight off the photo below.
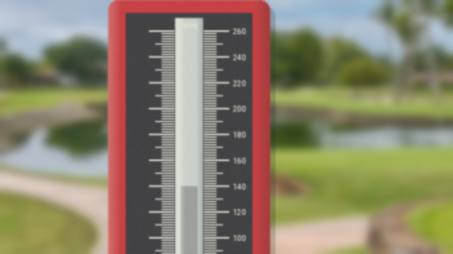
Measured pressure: 140 mmHg
